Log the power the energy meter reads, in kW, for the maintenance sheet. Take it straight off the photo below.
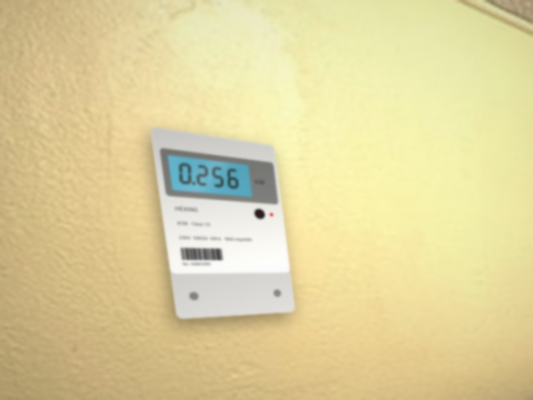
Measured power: 0.256 kW
